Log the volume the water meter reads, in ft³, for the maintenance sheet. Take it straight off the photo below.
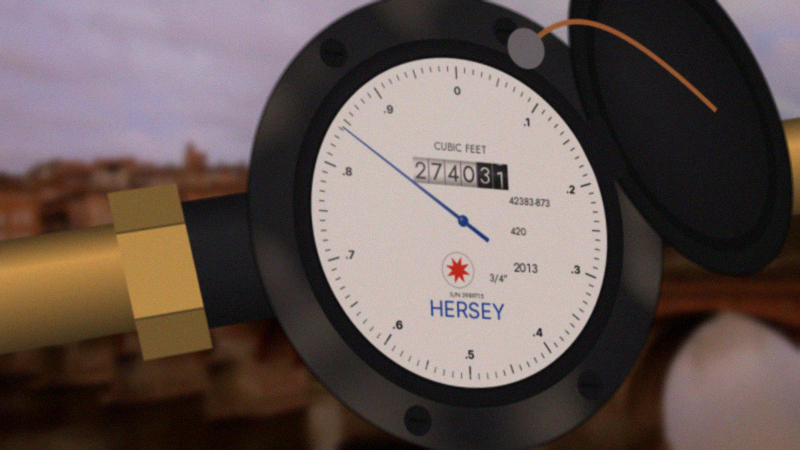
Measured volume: 274030.84 ft³
